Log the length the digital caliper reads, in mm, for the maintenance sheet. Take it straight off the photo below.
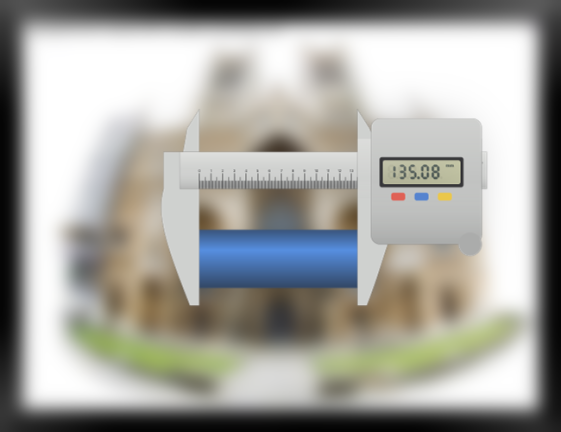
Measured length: 135.08 mm
